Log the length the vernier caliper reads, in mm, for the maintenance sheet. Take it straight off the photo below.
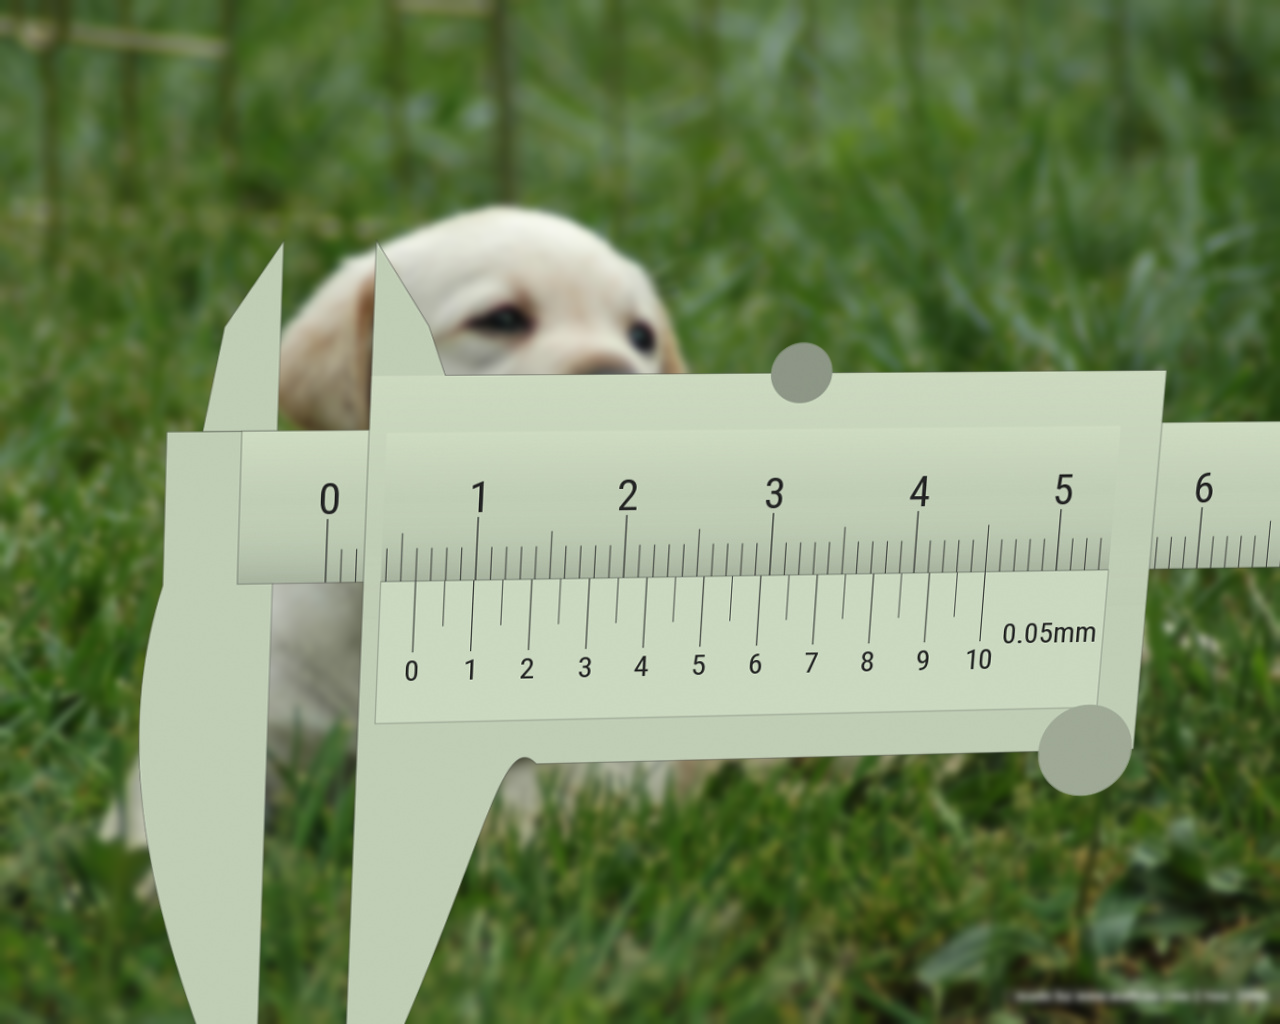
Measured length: 6.0 mm
